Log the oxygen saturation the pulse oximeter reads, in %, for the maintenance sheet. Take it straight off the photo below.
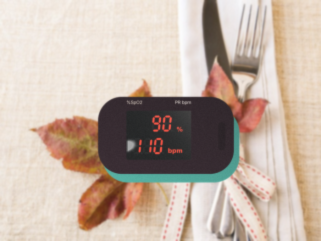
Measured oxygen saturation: 90 %
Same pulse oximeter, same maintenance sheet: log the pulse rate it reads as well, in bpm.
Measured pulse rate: 110 bpm
